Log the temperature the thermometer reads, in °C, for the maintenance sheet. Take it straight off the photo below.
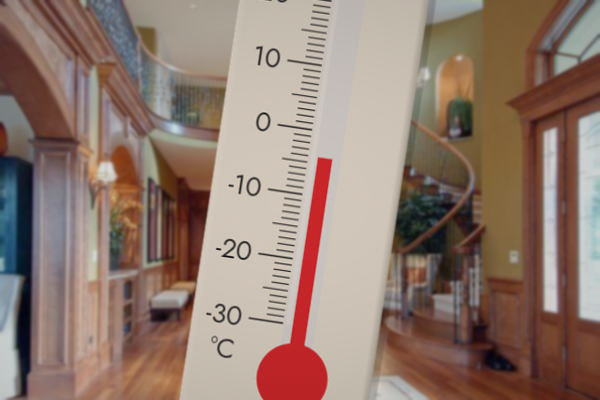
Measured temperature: -4 °C
